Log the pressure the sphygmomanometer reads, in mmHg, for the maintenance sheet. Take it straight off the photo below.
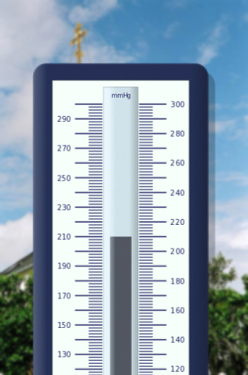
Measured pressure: 210 mmHg
